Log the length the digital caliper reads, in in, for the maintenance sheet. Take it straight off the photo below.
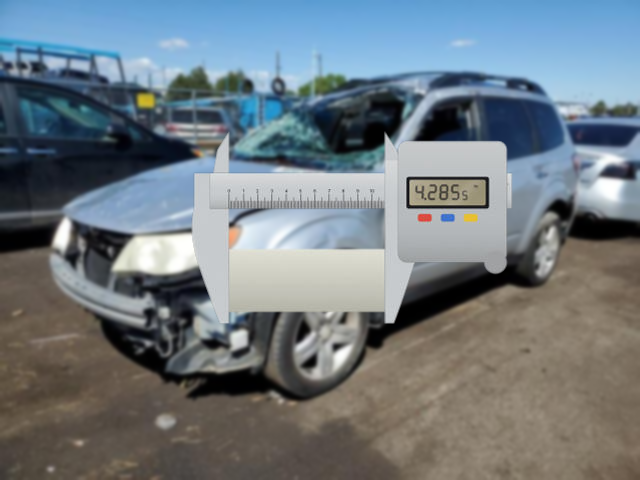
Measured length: 4.2855 in
